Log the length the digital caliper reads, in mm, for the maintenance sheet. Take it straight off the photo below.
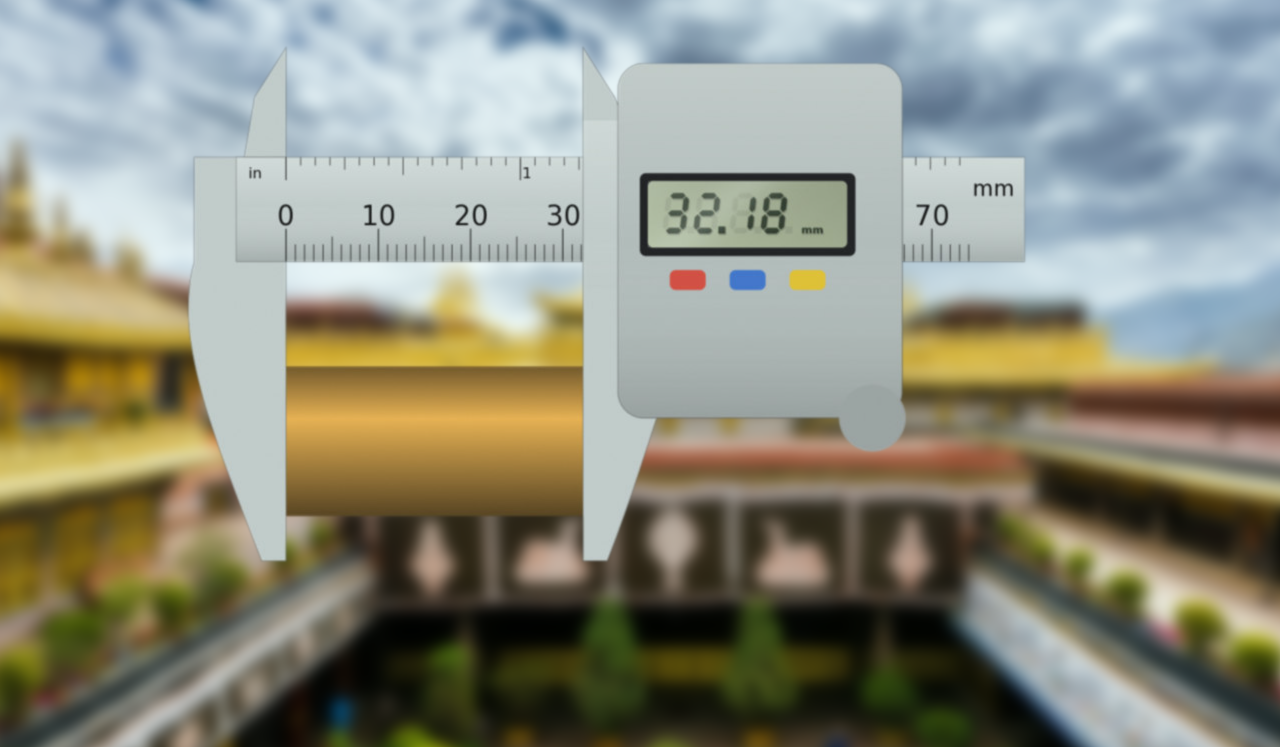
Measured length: 32.18 mm
